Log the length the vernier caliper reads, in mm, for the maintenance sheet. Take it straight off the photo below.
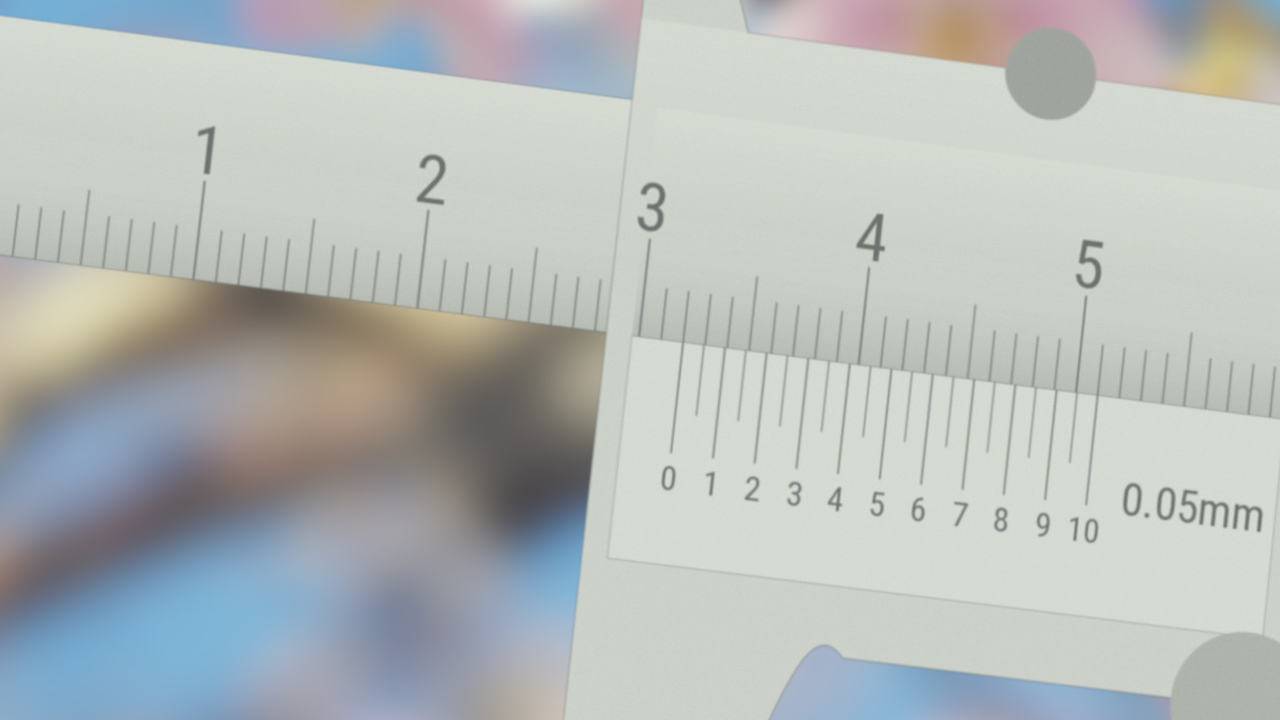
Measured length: 32.0 mm
